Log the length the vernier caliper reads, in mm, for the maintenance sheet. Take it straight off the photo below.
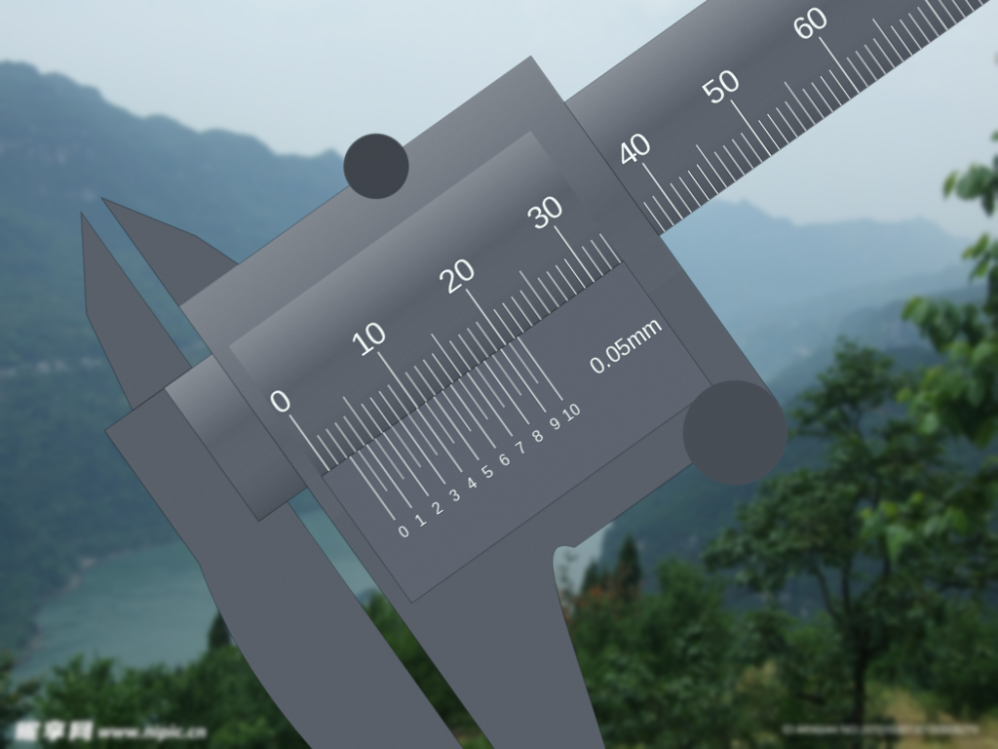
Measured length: 2.3 mm
